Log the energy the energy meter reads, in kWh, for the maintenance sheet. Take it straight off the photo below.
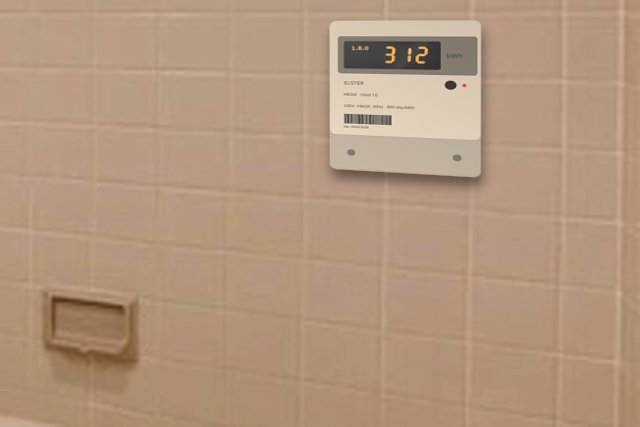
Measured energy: 312 kWh
